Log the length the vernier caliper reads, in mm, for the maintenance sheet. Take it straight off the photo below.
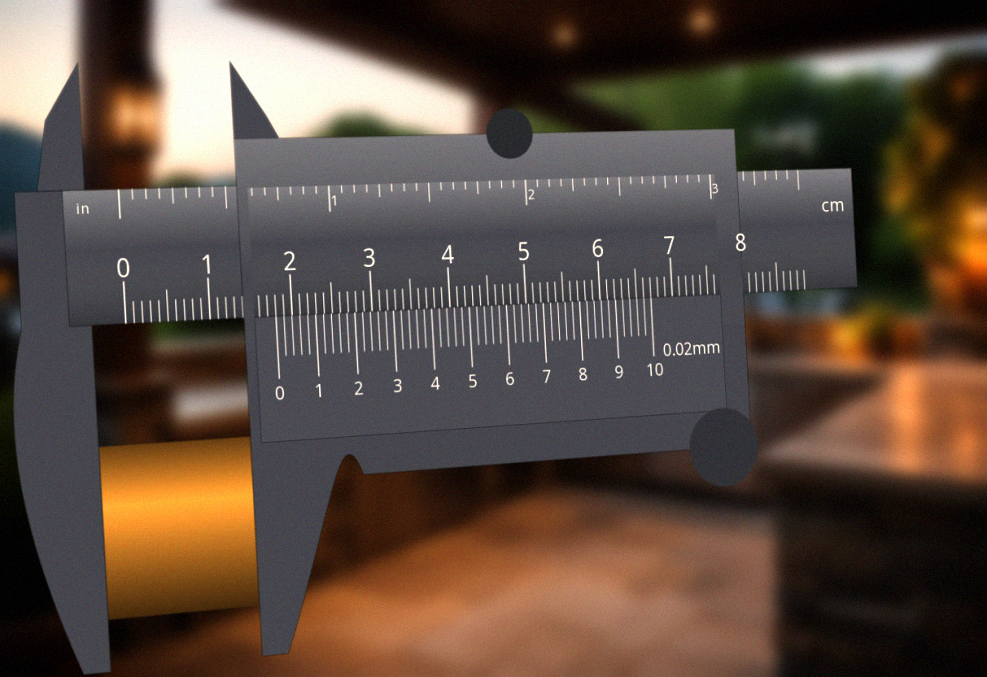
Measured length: 18.0 mm
